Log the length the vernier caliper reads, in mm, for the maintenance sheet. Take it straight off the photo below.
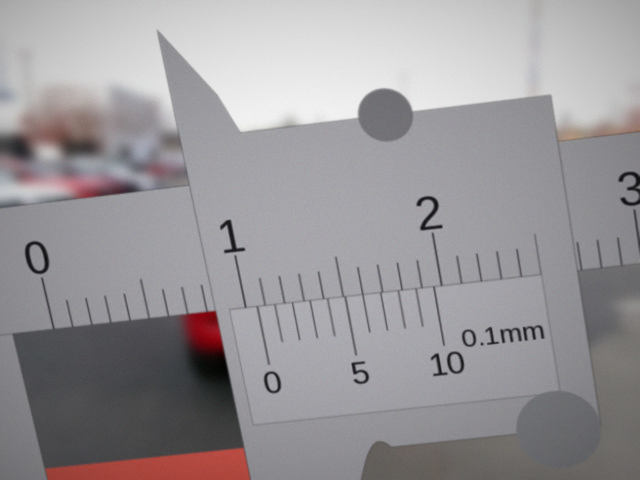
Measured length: 10.6 mm
